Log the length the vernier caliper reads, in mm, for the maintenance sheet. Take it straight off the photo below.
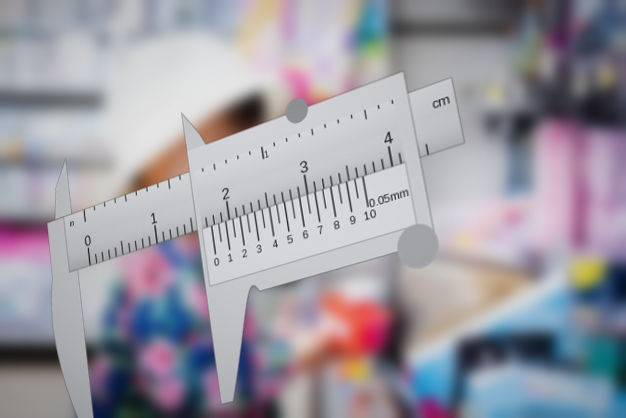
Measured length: 17.6 mm
